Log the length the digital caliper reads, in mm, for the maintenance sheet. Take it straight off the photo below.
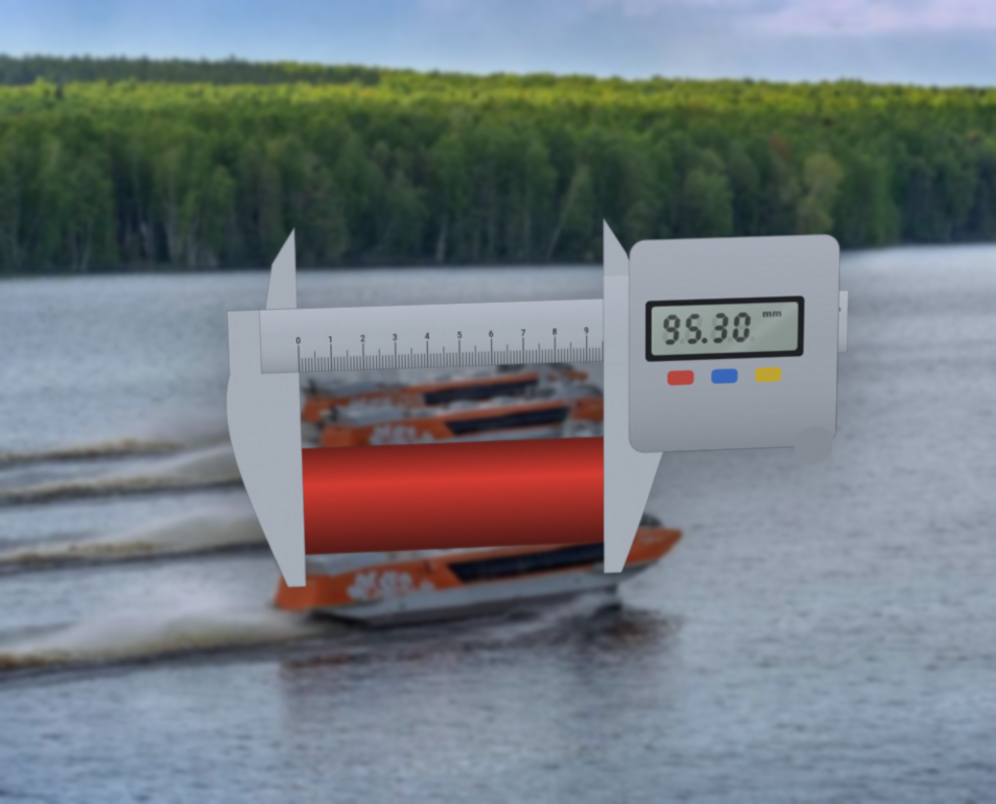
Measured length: 95.30 mm
